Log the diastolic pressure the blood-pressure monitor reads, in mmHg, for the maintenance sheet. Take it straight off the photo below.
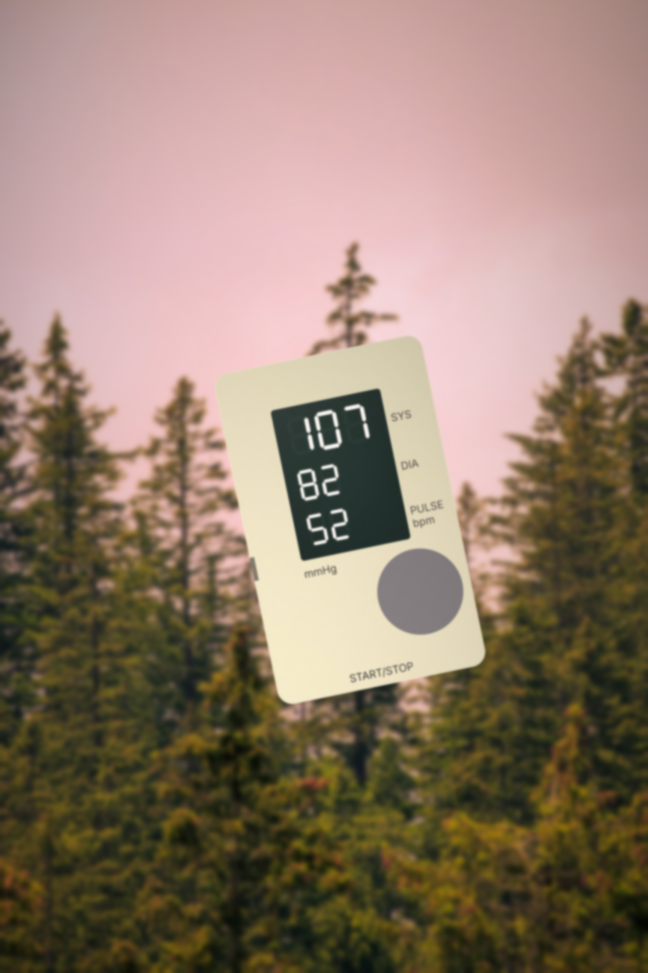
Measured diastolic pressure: 82 mmHg
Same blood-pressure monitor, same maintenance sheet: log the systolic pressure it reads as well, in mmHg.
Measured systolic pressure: 107 mmHg
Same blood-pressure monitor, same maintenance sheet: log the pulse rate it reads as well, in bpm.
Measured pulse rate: 52 bpm
